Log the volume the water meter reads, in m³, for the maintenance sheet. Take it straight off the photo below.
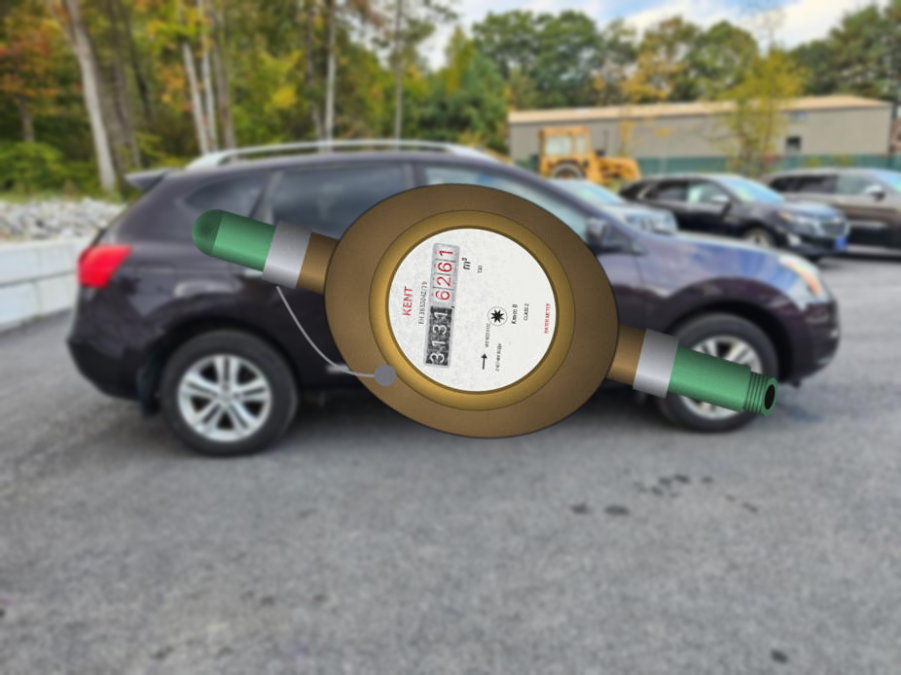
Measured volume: 3131.6261 m³
